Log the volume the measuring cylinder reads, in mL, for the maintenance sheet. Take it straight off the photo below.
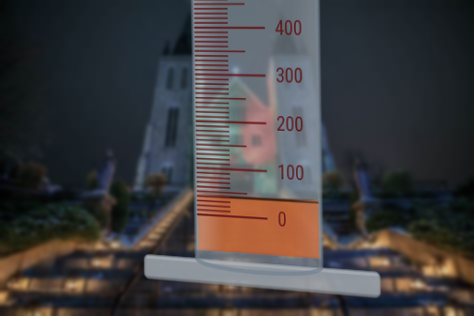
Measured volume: 40 mL
